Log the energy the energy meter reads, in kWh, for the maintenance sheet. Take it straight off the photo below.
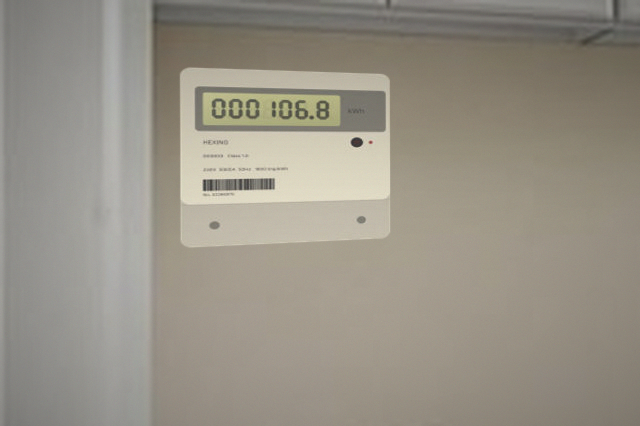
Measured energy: 106.8 kWh
